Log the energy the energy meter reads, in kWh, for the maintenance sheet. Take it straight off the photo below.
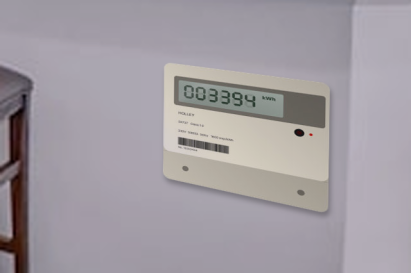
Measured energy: 3394 kWh
